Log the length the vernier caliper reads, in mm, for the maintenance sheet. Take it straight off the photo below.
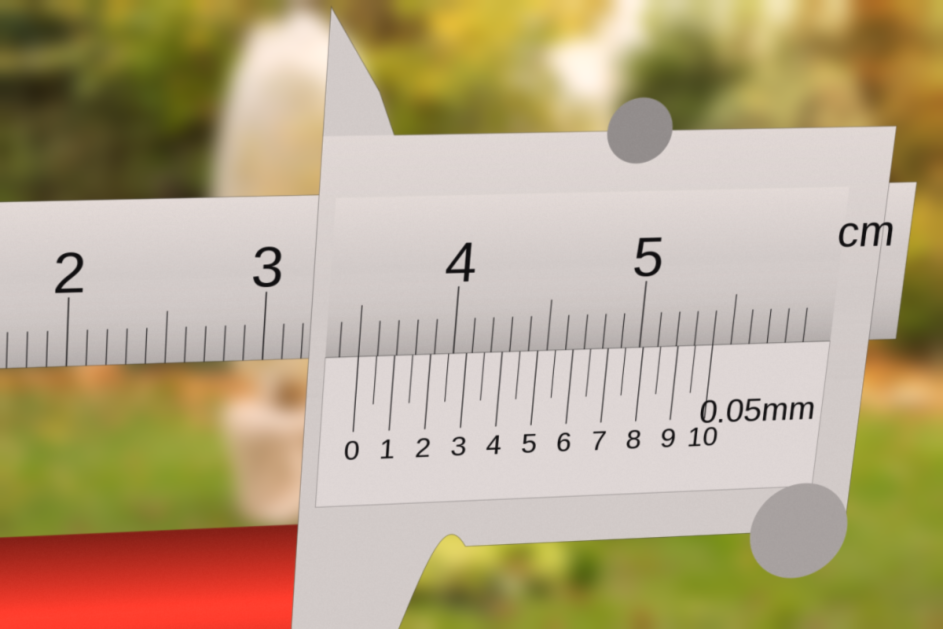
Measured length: 35.0 mm
